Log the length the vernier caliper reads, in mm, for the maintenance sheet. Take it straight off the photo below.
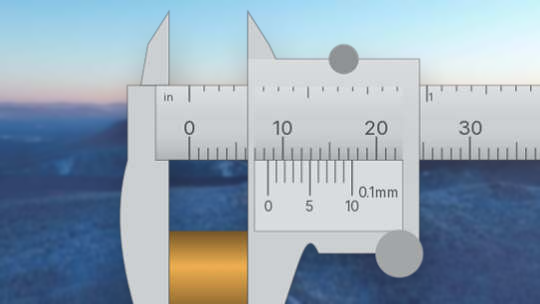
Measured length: 8.4 mm
